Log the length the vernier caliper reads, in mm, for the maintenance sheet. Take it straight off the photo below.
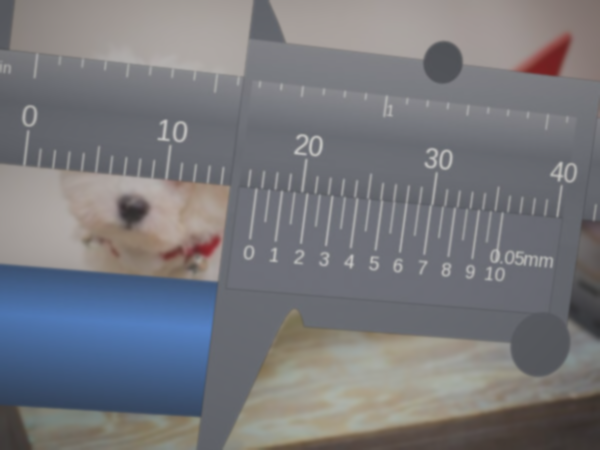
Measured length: 16.6 mm
